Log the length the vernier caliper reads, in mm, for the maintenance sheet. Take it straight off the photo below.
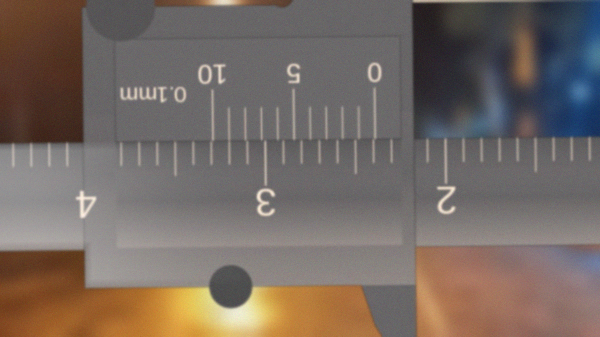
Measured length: 23.9 mm
